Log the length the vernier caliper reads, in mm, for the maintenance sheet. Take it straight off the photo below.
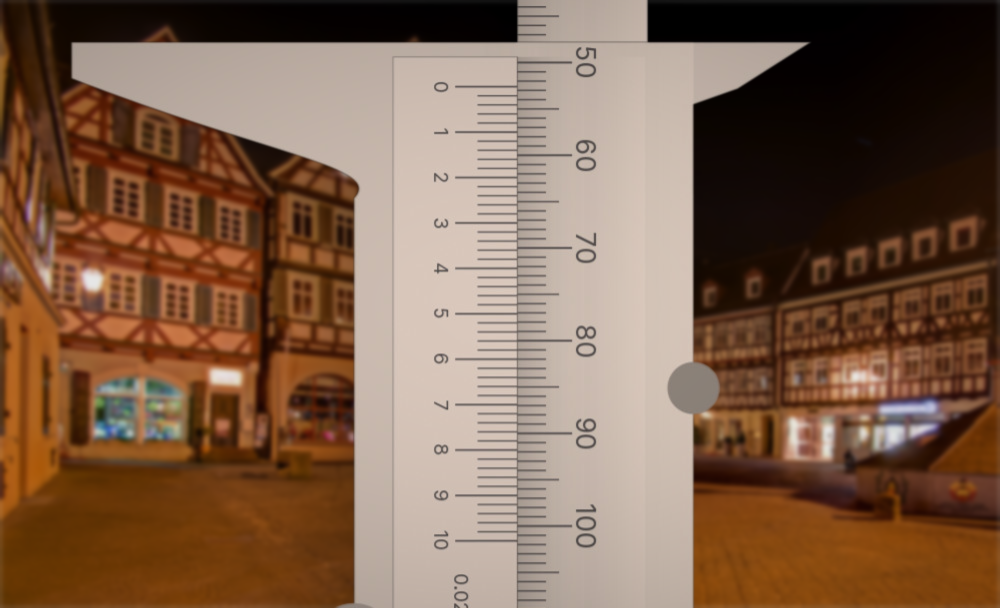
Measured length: 52.6 mm
